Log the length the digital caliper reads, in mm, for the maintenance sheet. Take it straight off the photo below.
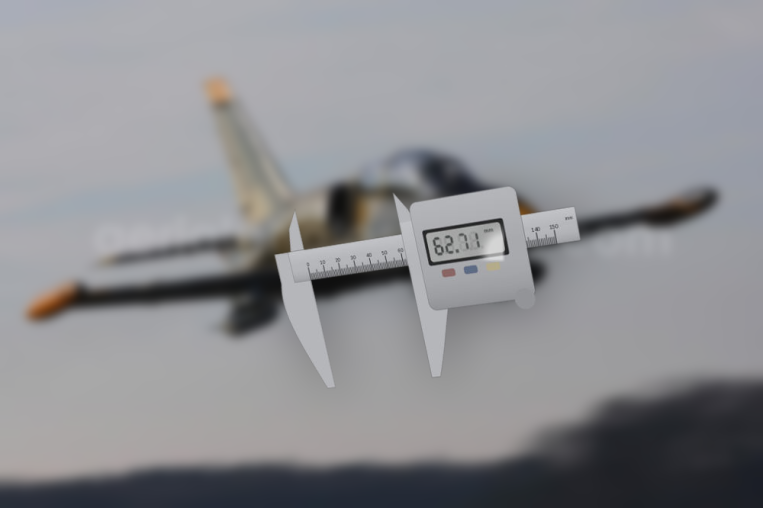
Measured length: 62.71 mm
